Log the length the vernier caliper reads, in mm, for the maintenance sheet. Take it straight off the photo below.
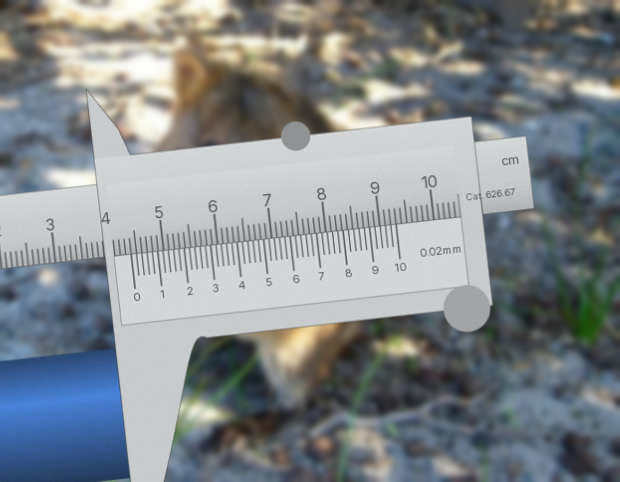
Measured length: 44.0 mm
